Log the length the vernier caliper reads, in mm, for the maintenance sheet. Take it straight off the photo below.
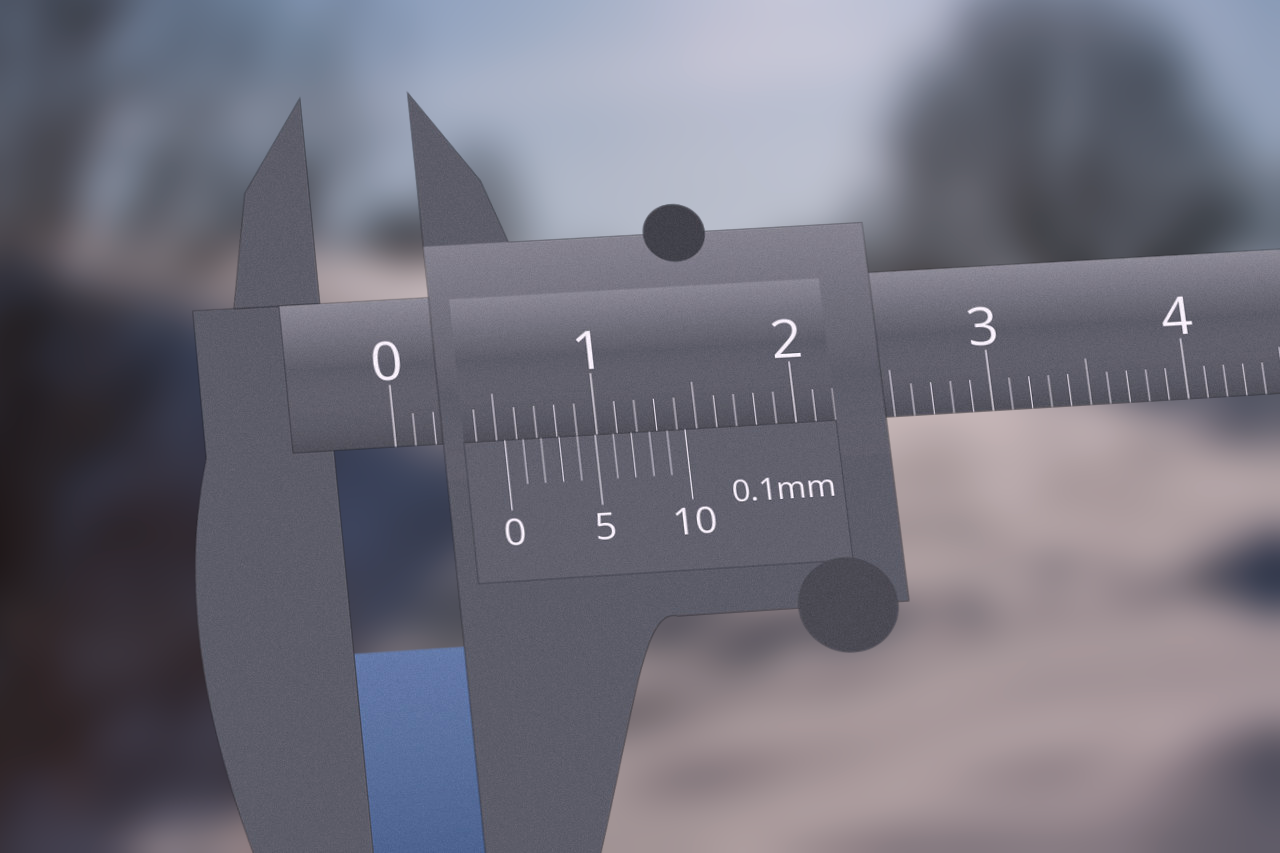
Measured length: 5.4 mm
